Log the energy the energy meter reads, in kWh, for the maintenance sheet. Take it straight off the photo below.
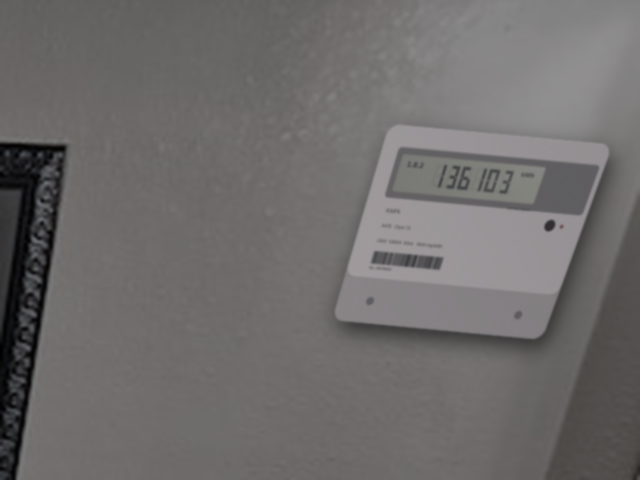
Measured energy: 136103 kWh
